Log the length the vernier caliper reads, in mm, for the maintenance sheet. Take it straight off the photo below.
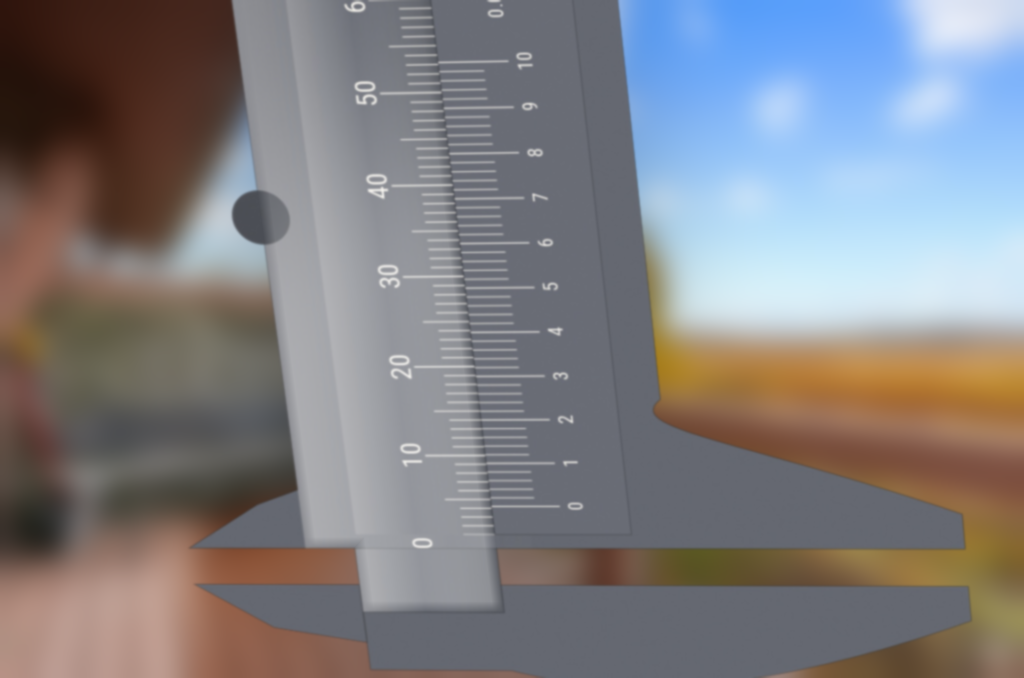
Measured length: 4.2 mm
